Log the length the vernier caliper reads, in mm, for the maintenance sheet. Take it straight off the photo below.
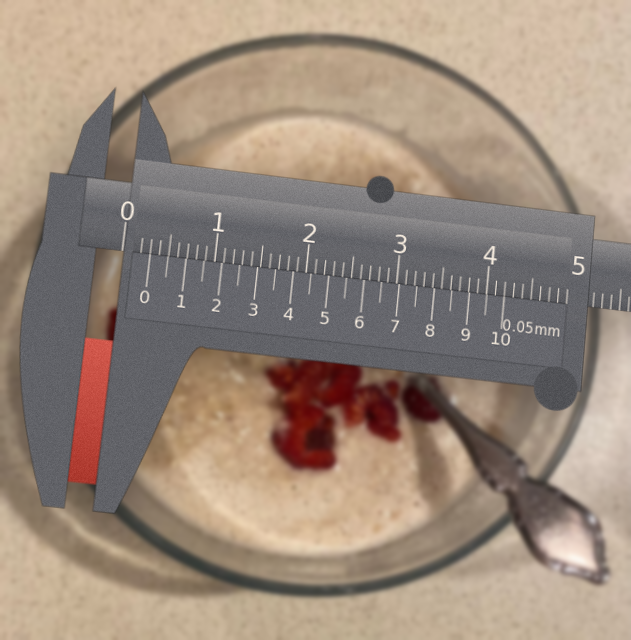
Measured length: 3.0 mm
